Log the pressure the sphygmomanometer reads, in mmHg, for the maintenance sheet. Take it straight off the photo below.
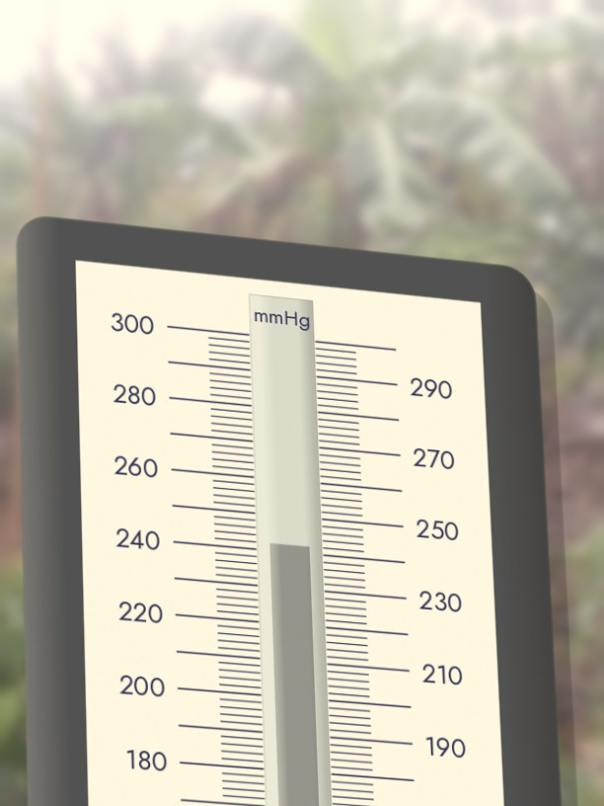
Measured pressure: 242 mmHg
